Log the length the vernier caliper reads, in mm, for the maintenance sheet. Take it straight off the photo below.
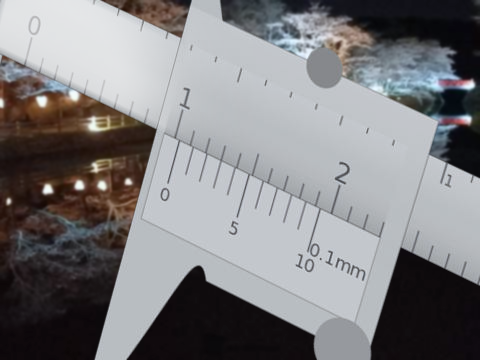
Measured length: 10.3 mm
